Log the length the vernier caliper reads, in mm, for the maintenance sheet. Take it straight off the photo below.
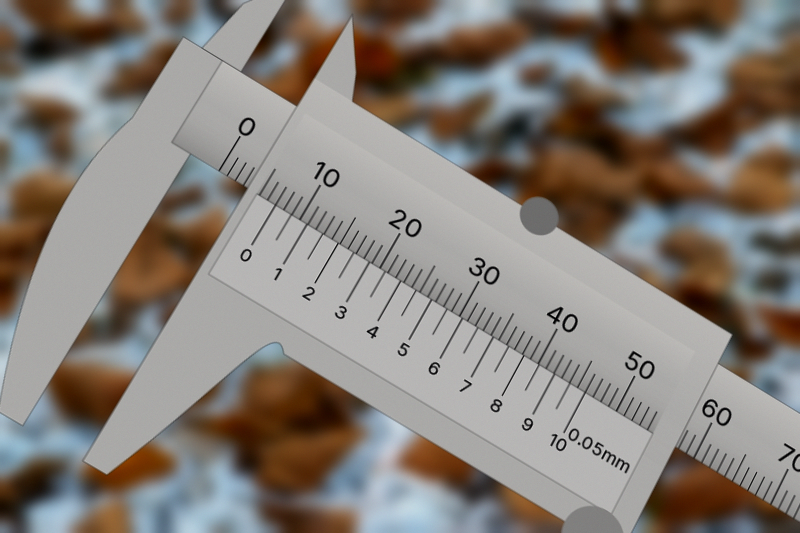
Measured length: 7.0 mm
